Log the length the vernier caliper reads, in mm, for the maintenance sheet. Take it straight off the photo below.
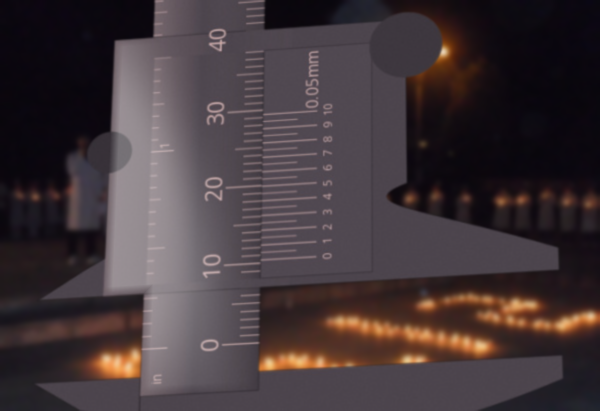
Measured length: 10.4 mm
